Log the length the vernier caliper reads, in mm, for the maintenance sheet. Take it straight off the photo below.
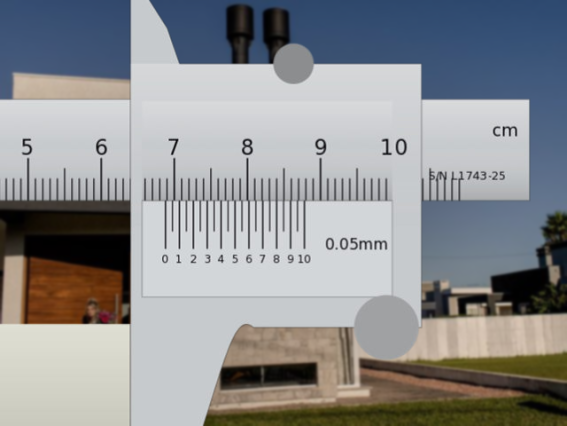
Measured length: 68.8 mm
